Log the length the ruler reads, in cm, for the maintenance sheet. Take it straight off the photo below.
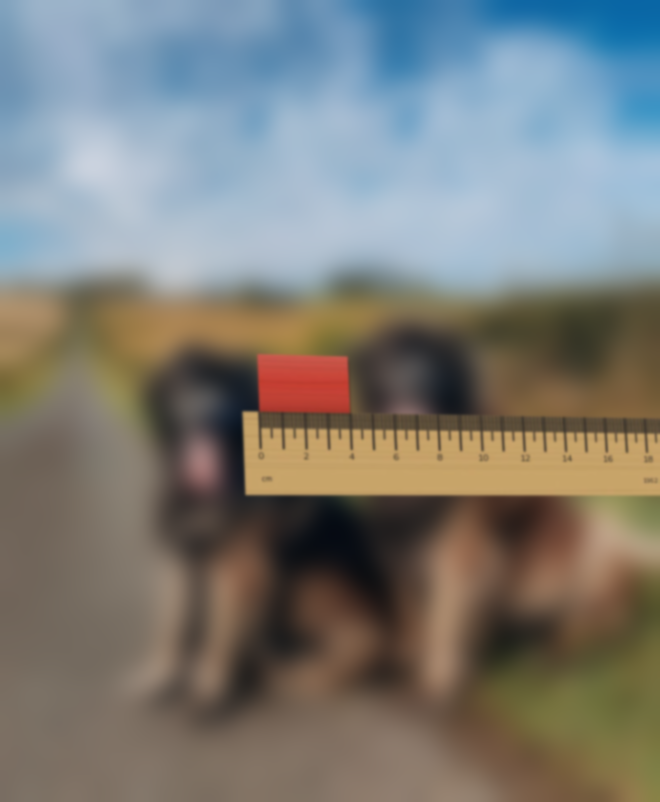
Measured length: 4 cm
